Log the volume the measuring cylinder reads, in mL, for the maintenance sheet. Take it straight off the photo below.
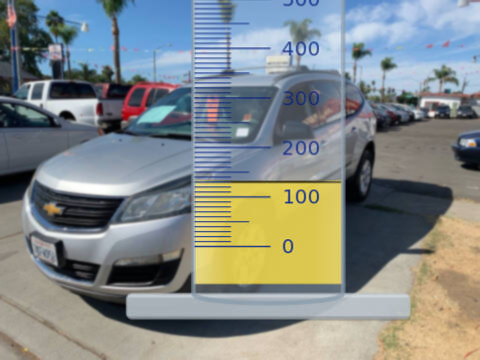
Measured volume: 130 mL
